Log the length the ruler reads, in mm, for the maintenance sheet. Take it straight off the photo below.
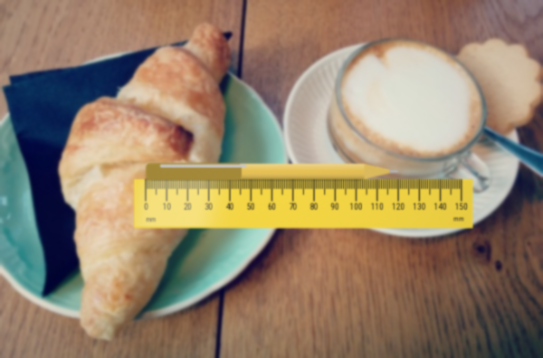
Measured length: 120 mm
